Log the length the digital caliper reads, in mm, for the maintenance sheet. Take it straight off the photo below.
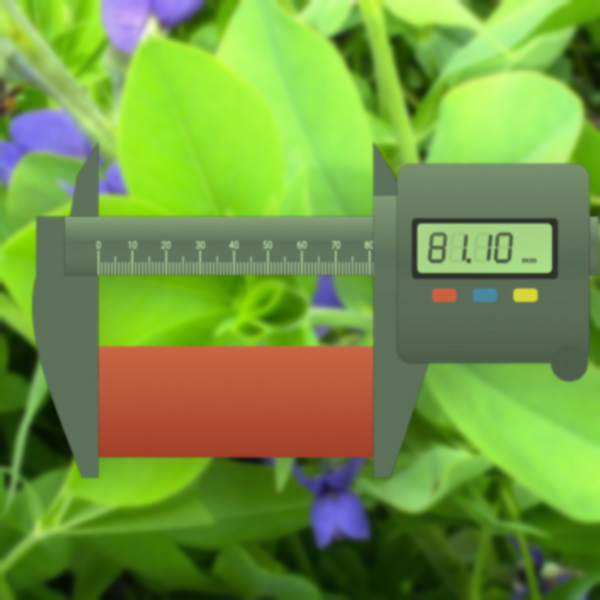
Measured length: 81.10 mm
